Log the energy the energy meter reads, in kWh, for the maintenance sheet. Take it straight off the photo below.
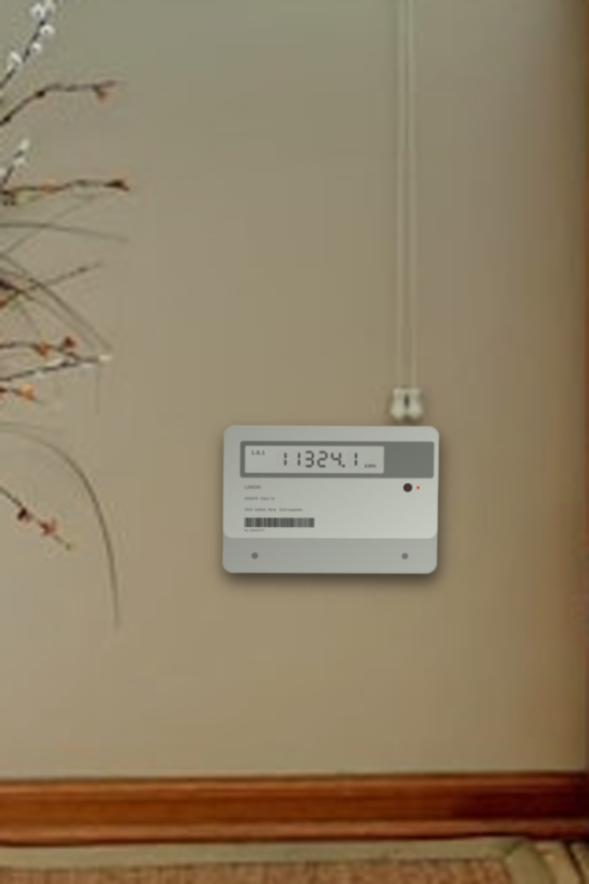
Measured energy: 11324.1 kWh
